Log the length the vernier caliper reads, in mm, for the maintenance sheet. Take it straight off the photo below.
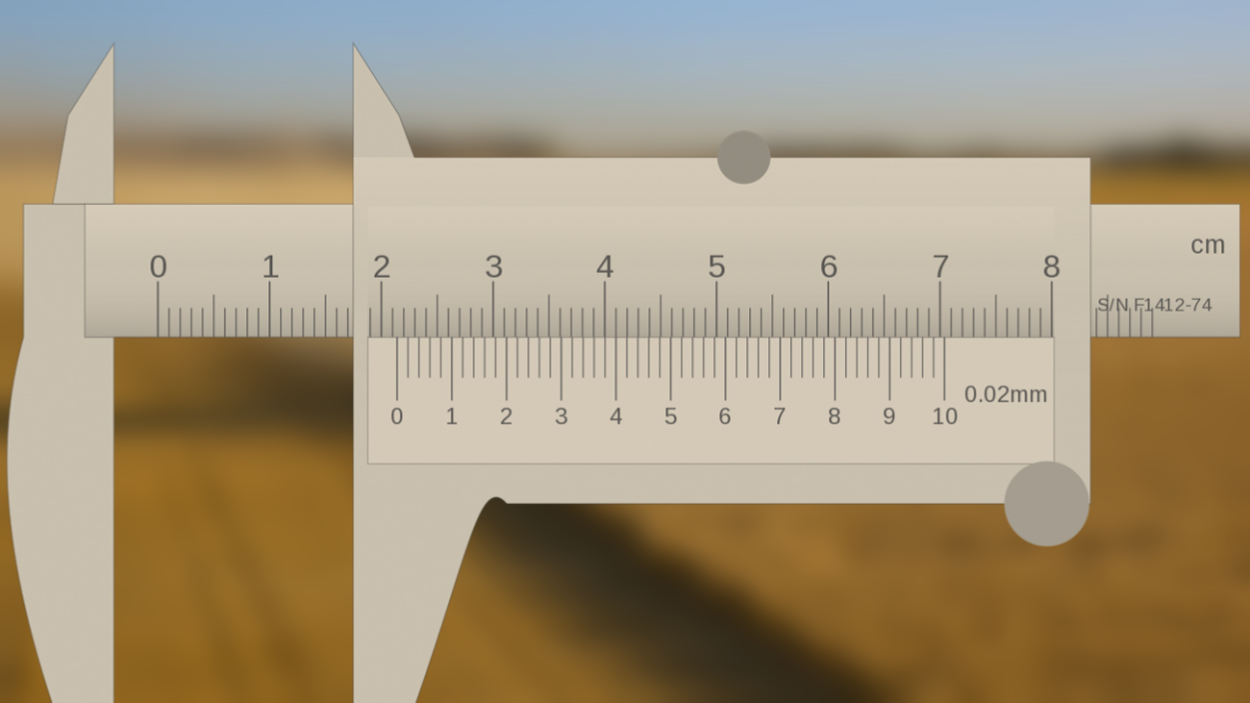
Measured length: 21.4 mm
